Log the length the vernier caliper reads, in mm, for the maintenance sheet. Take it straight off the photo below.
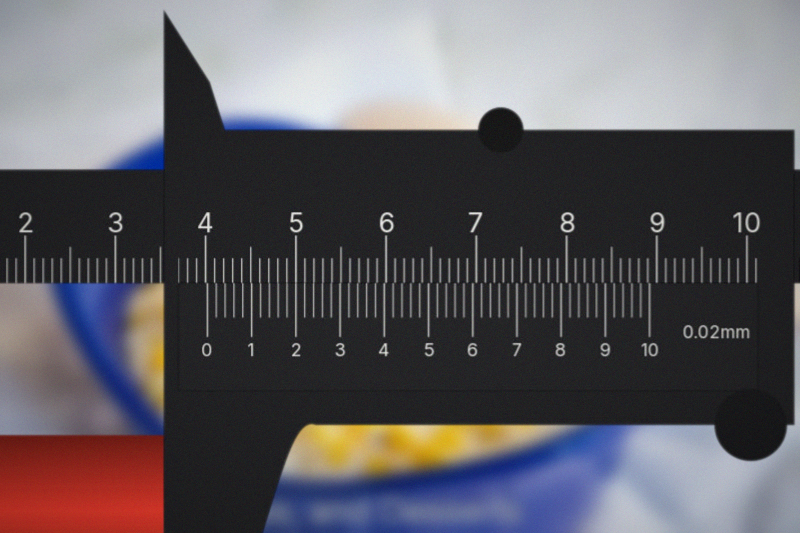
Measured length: 40.2 mm
